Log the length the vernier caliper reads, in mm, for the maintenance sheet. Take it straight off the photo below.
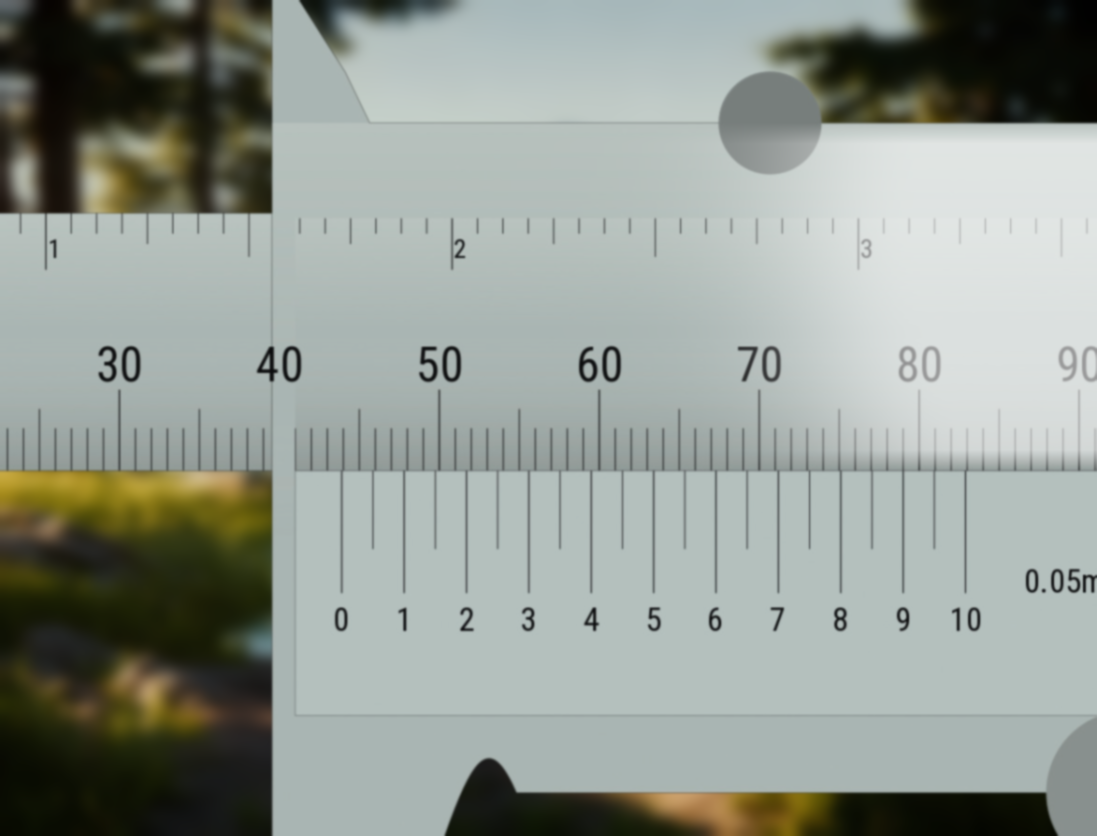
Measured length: 43.9 mm
